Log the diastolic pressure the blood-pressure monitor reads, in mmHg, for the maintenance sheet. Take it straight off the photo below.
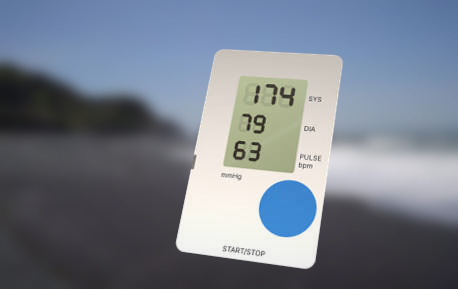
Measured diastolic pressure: 79 mmHg
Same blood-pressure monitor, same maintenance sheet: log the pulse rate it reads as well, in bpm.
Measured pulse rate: 63 bpm
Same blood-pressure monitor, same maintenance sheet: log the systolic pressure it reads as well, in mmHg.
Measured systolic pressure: 174 mmHg
